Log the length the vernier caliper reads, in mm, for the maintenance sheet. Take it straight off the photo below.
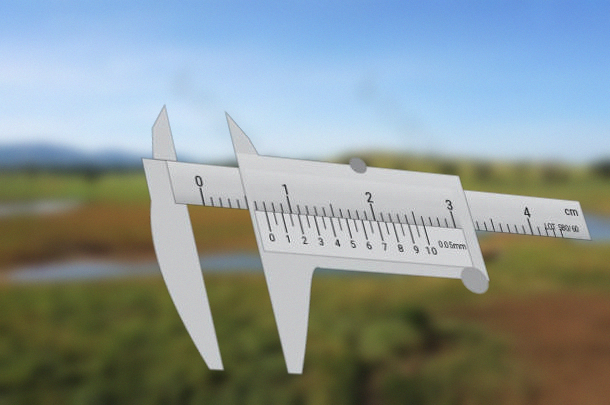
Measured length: 7.0 mm
